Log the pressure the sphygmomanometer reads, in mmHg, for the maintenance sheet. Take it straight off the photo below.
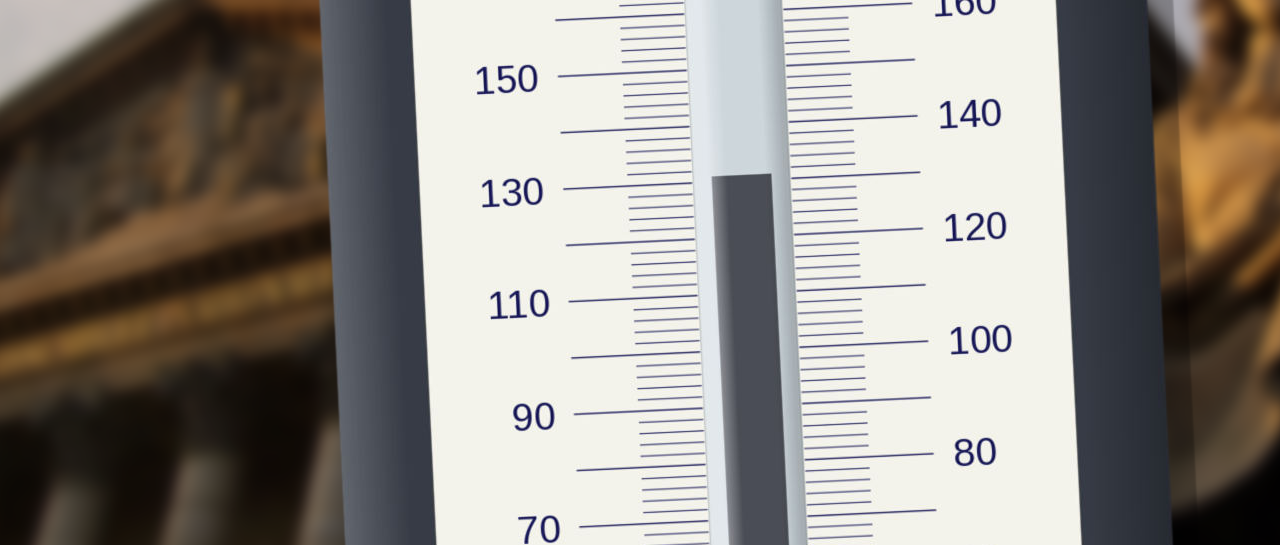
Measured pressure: 131 mmHg
